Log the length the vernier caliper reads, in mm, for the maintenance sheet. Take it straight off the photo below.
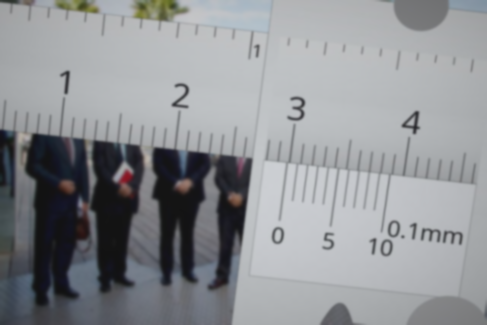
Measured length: 29.8 mm
